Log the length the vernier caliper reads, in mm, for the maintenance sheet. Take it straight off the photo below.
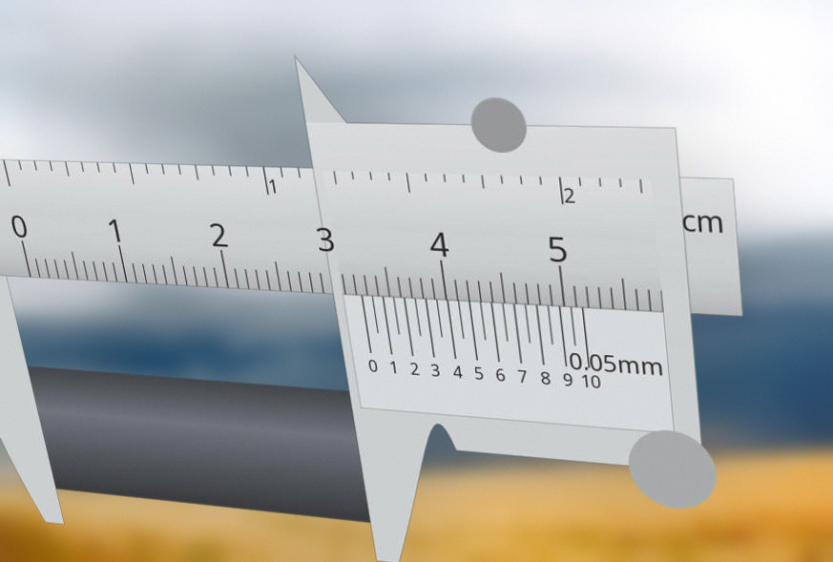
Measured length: 32.5 mm
